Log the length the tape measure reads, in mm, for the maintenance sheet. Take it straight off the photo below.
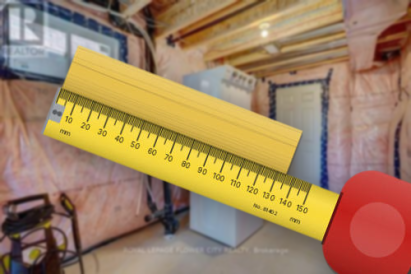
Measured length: 135 mm
